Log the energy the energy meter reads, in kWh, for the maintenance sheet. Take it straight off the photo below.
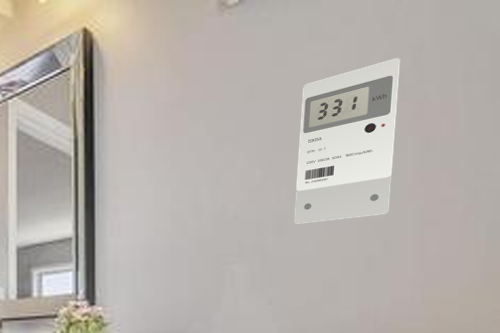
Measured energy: 331 kWh
